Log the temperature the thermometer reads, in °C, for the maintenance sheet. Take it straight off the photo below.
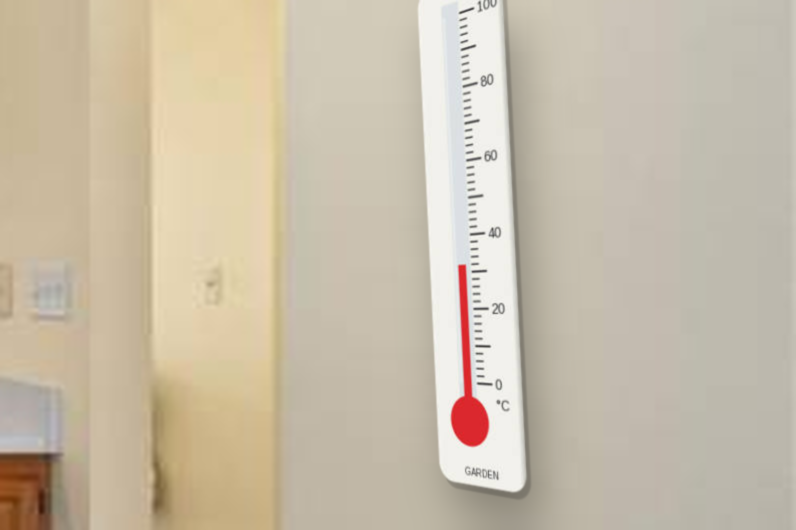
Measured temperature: 32 °C
